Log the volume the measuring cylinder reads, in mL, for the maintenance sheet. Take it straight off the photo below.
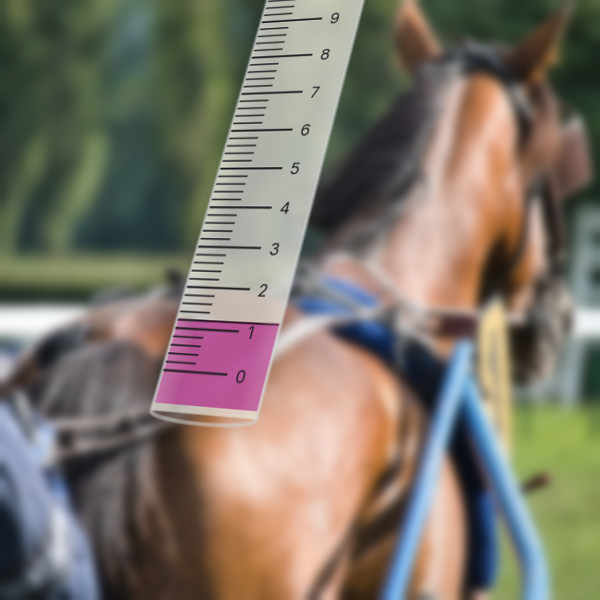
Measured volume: 1.2 mL
